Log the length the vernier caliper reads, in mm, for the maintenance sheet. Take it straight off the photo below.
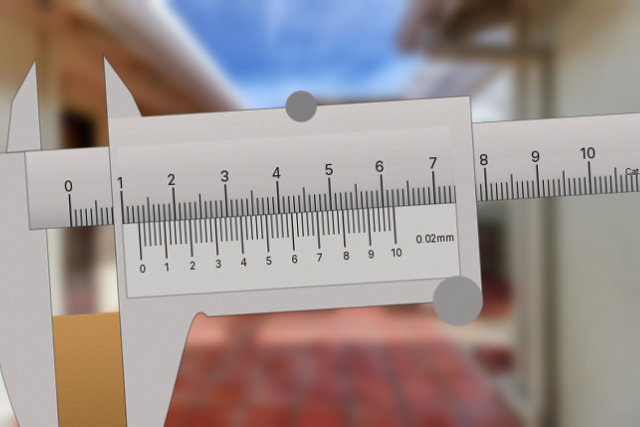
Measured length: 13.0 mm
